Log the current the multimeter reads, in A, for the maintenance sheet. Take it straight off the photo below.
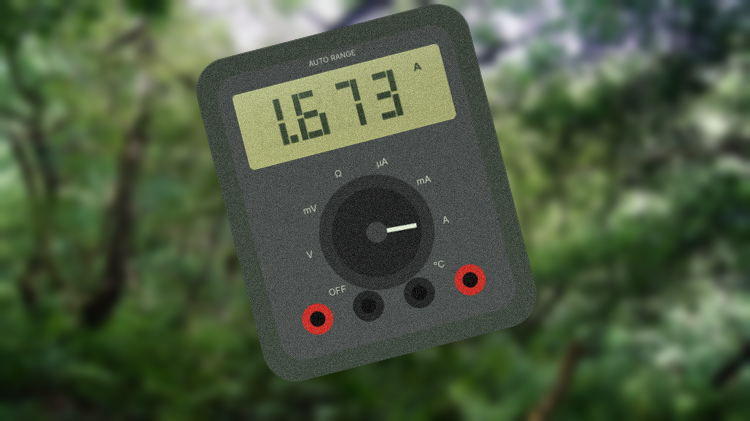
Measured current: 1.673 A
